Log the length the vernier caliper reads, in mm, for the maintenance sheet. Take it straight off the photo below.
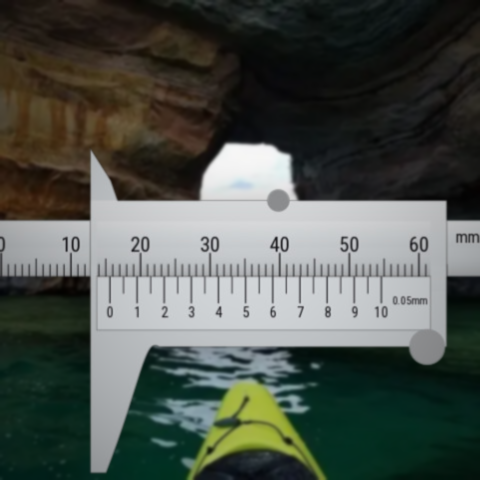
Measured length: 15.6 mm
